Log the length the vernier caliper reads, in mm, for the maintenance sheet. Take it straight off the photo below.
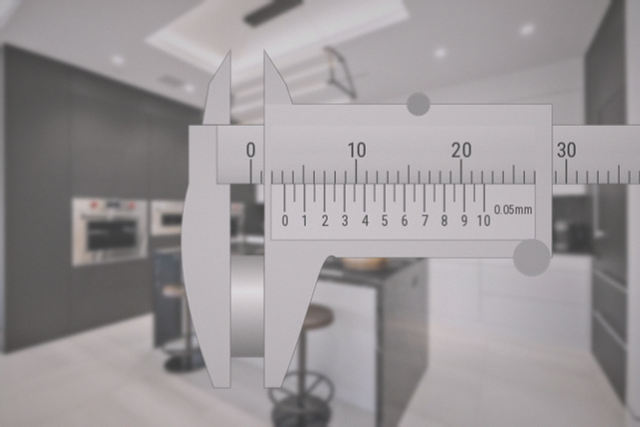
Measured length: 3.2 mm
